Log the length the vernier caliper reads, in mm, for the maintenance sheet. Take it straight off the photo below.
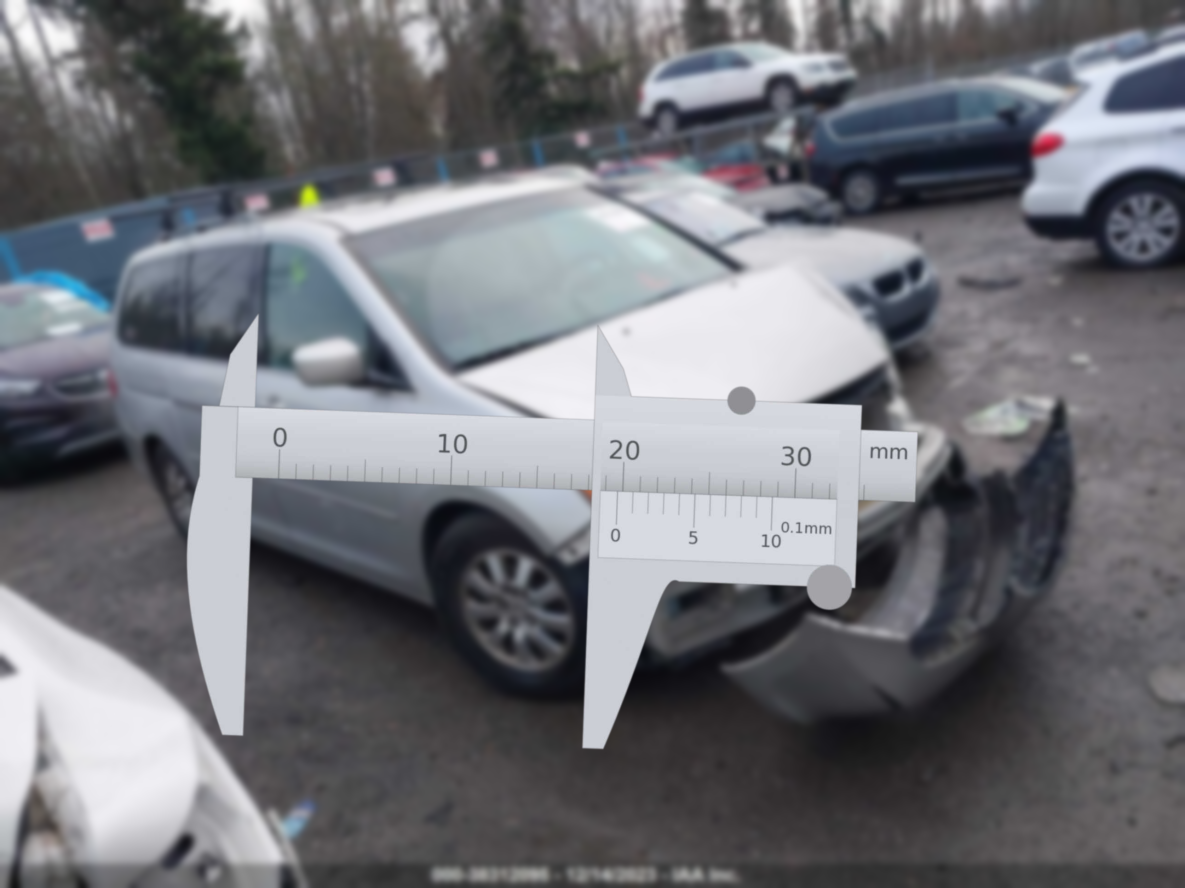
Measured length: 19.7 mm
